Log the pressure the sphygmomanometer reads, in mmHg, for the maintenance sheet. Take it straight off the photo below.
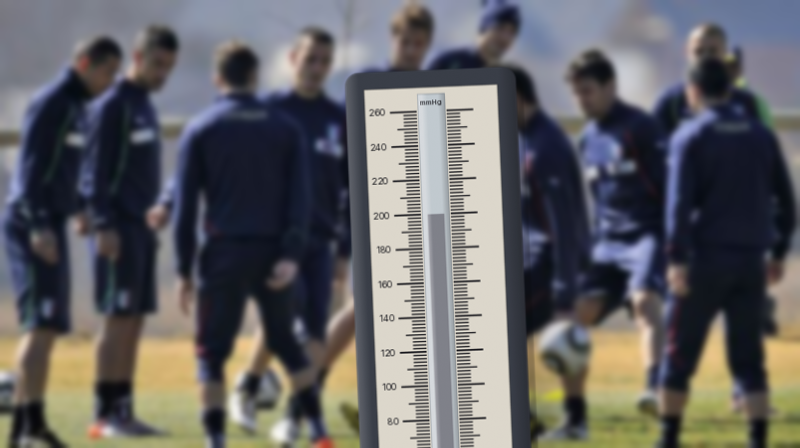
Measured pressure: 200 mmHg
